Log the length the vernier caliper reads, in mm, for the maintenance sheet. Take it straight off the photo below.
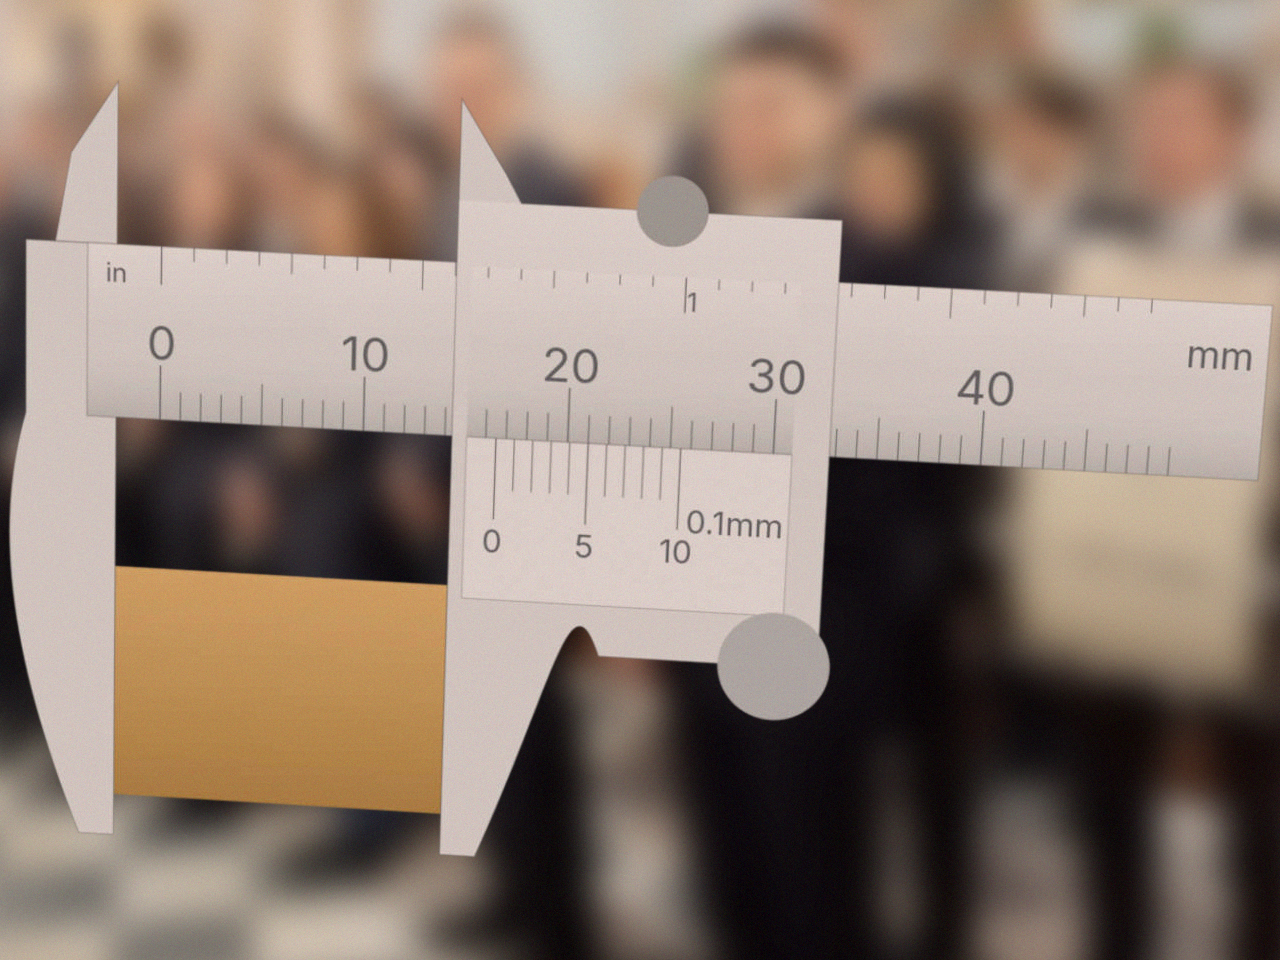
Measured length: 16.5 mm
